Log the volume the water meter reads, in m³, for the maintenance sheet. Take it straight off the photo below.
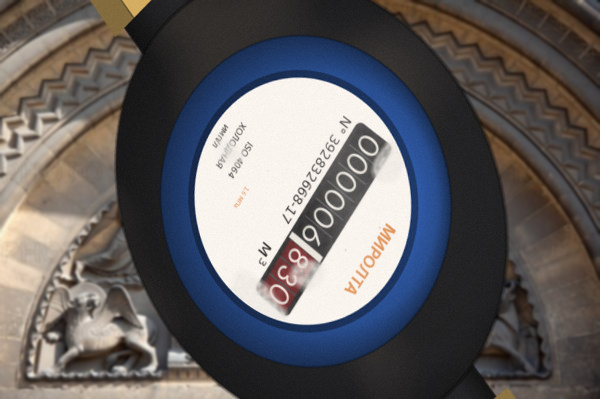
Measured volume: 6.830 m³
